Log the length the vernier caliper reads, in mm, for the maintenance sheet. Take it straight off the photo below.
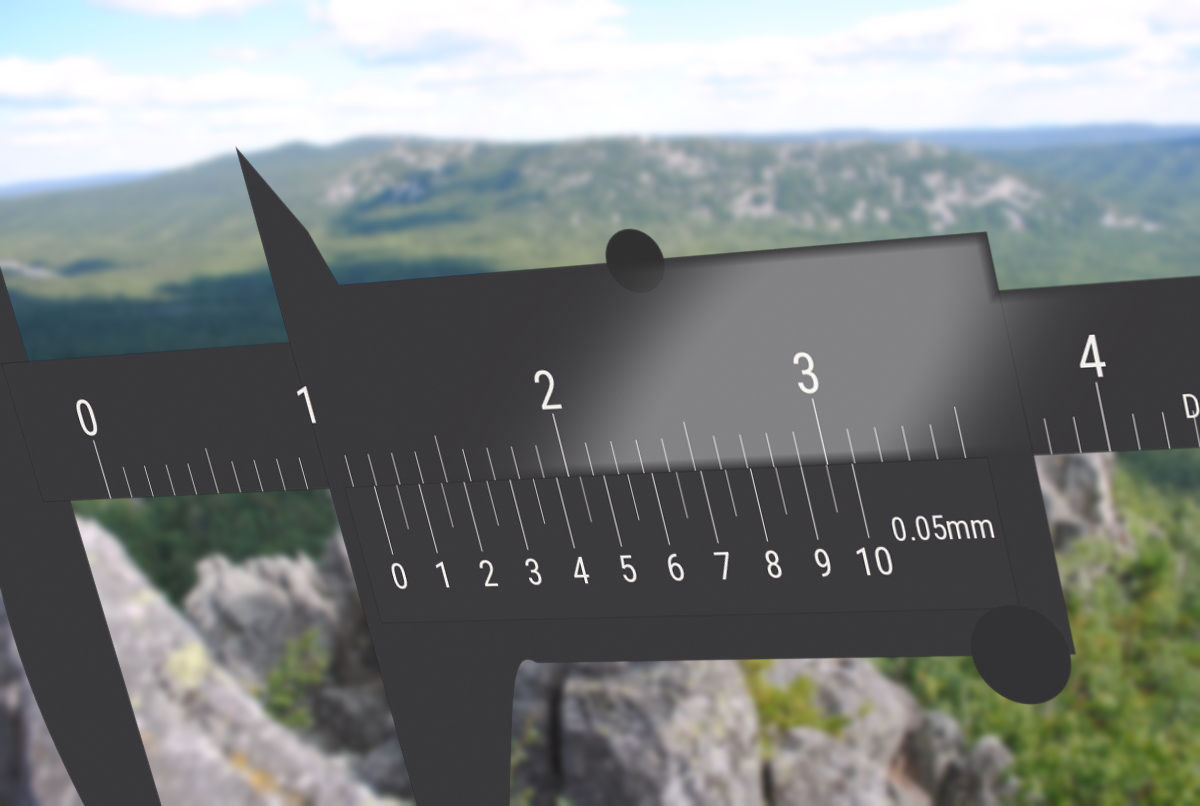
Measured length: 11.9 mm
